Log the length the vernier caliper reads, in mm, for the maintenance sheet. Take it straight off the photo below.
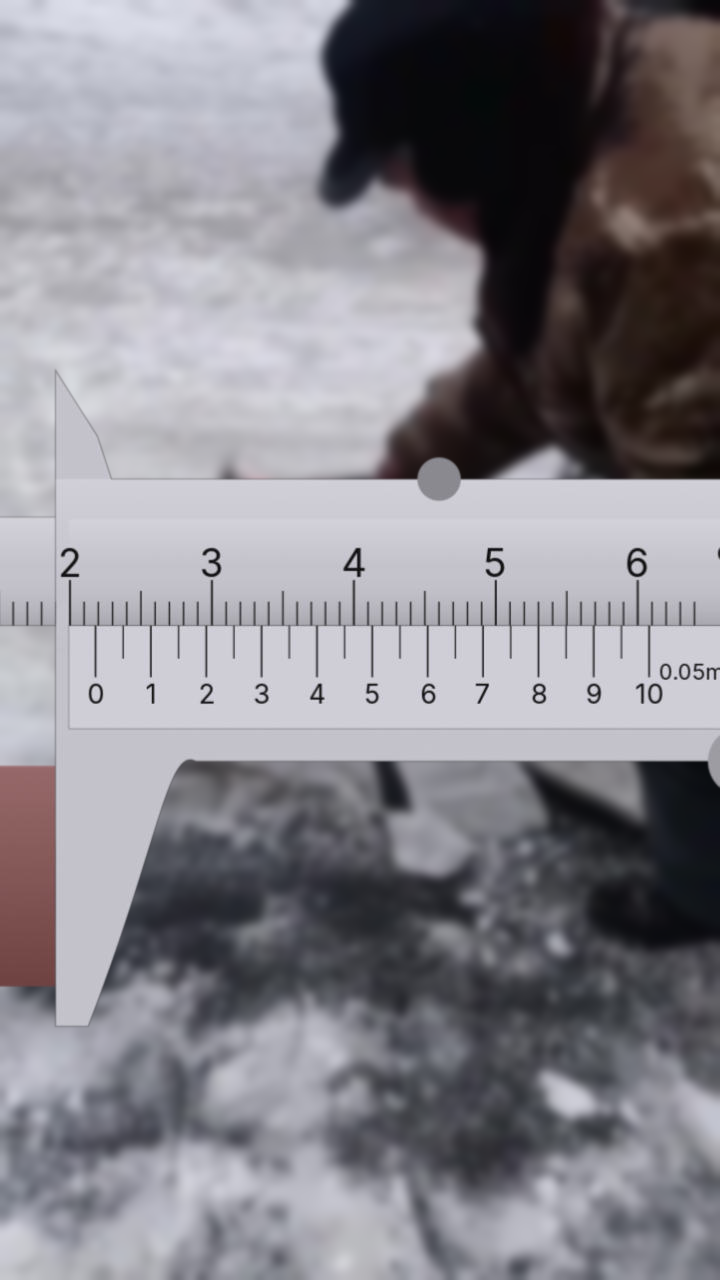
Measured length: 21.8 mm
